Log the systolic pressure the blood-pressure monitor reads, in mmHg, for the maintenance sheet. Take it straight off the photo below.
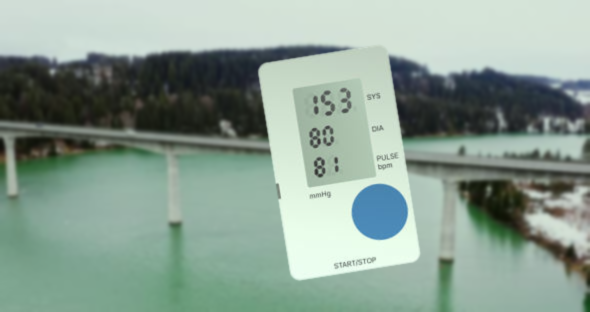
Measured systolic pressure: 153 mmHg
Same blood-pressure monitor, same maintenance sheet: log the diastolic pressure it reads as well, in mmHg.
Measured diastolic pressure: 80 mmHg
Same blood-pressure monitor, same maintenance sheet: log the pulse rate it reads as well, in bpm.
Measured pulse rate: 81 bpm
